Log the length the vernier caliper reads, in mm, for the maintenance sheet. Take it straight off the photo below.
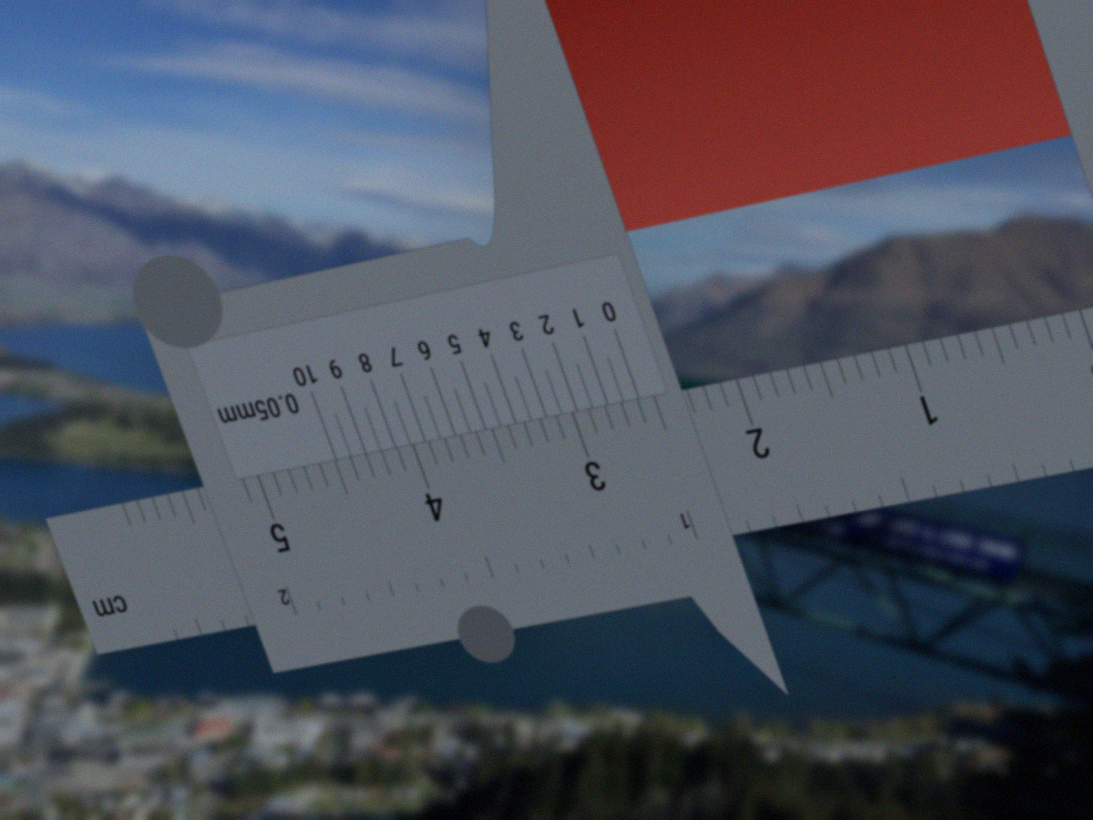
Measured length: 25.9 mm
